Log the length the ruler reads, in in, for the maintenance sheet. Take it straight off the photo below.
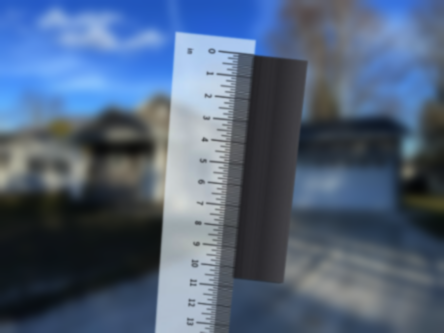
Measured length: 10.5 in
